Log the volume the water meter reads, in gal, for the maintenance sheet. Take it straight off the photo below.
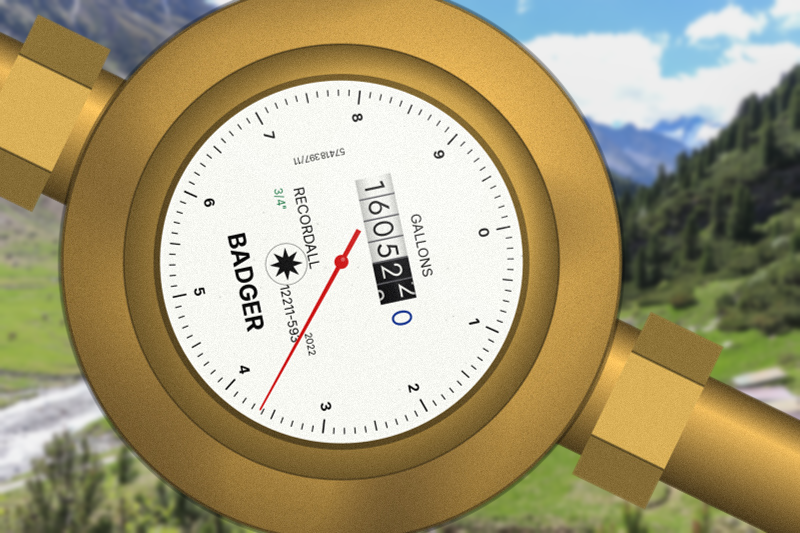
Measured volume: 1605223.6 gal
